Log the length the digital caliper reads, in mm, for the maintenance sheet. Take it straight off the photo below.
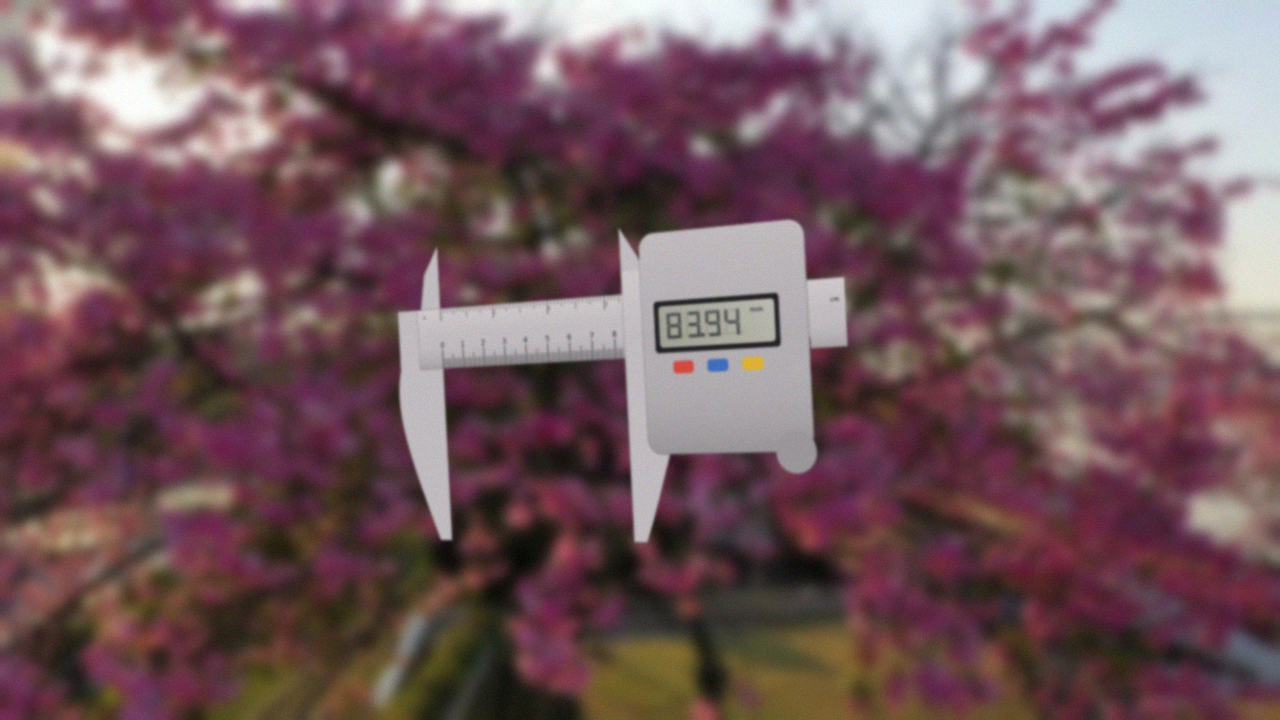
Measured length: 83.94 mm
